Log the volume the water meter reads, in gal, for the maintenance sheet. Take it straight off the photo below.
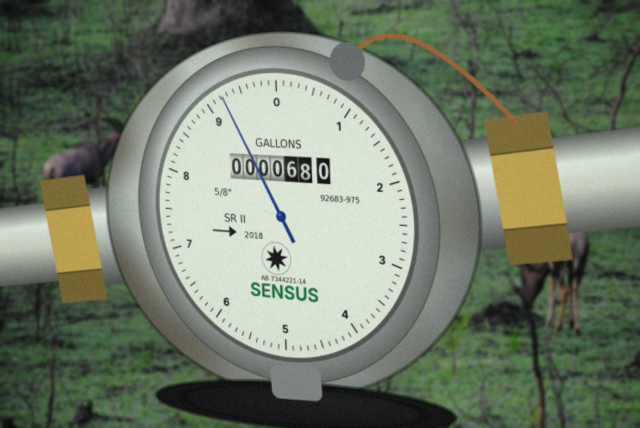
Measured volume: 679.2 gal
